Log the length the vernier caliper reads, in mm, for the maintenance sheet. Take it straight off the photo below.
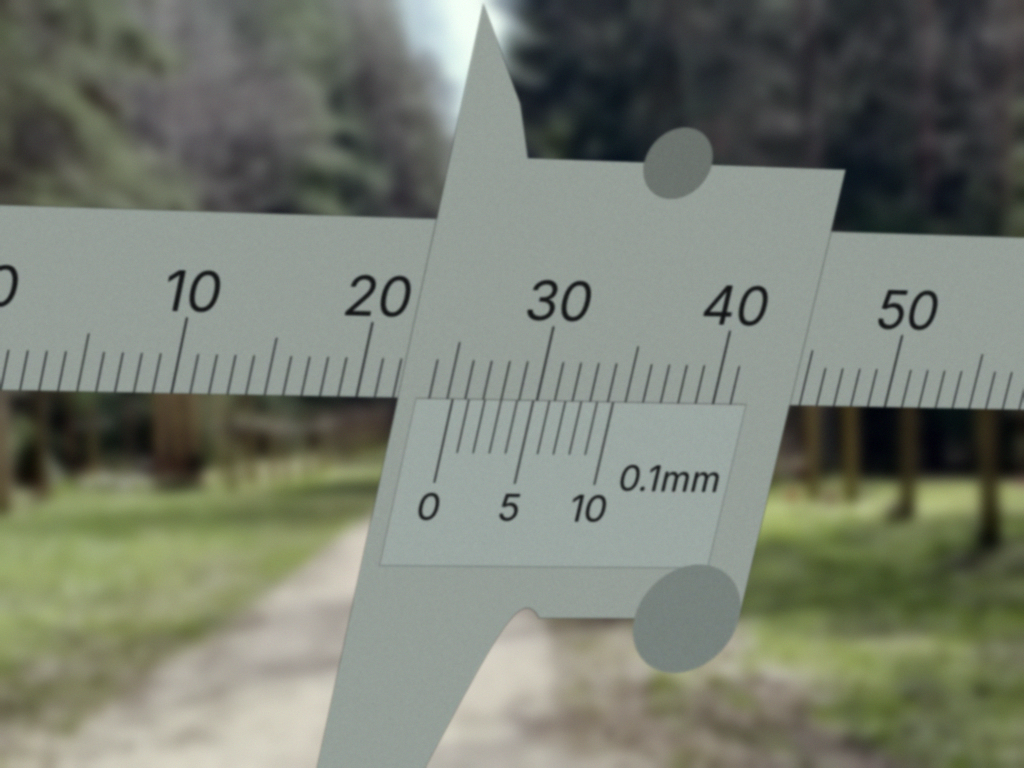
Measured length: 25.3 mm
